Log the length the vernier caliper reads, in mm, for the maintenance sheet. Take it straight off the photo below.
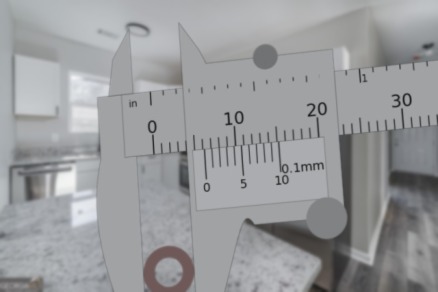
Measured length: 6.2 mm
